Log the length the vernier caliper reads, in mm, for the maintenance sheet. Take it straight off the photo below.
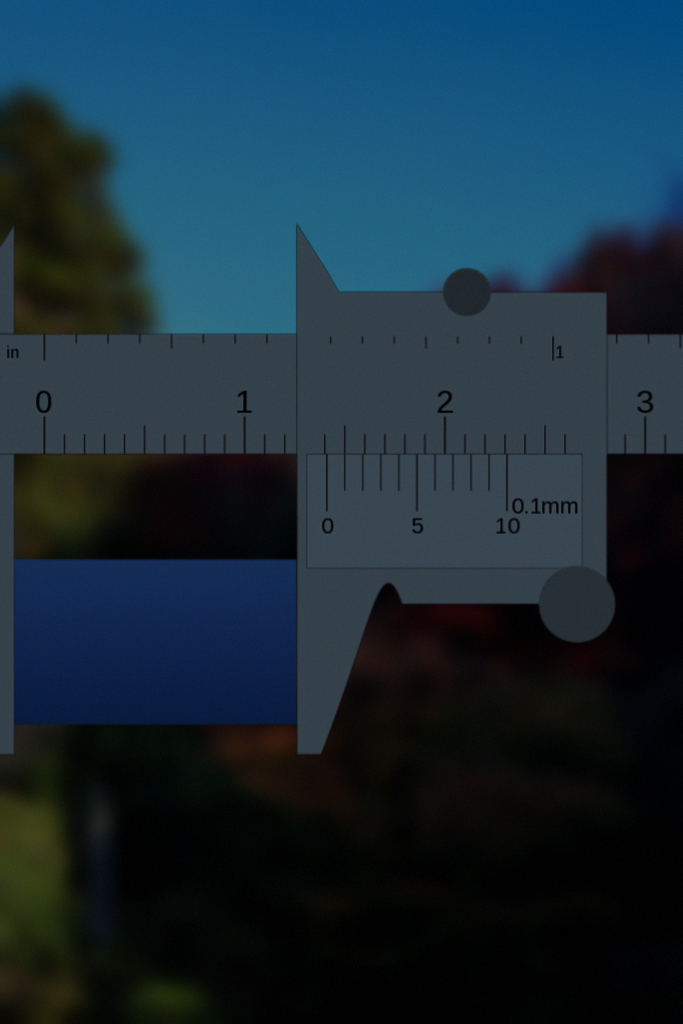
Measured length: 14.1 mm
